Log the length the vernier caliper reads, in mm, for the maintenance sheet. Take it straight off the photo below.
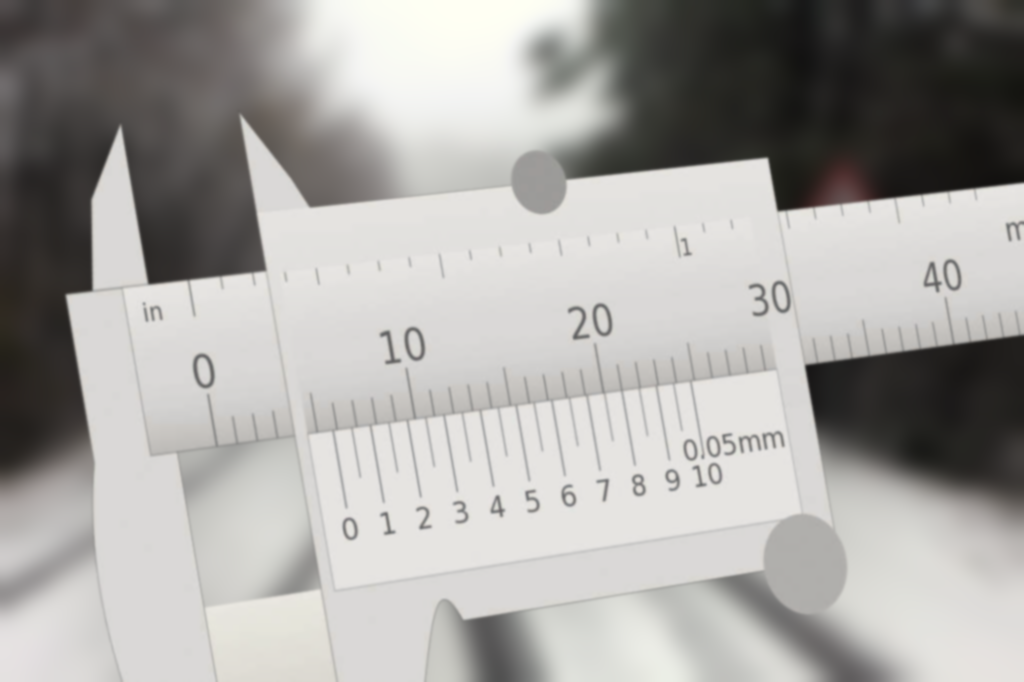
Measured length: 5.8 mm
